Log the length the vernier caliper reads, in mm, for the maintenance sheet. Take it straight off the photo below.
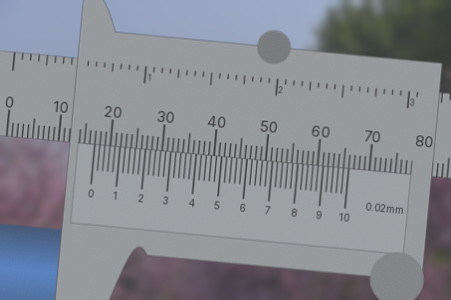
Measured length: 17.0 mm
